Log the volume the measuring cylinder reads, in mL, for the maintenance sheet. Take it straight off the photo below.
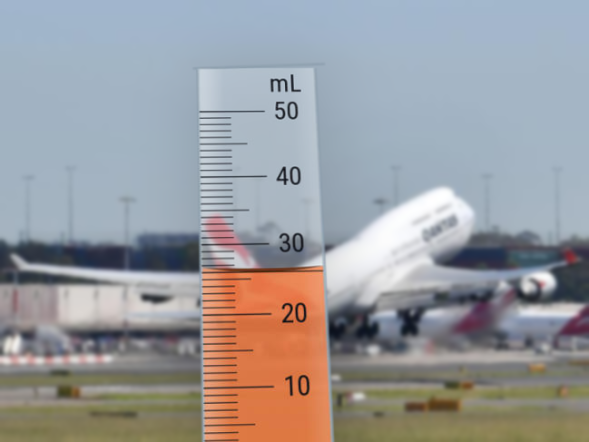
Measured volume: 26 mL
